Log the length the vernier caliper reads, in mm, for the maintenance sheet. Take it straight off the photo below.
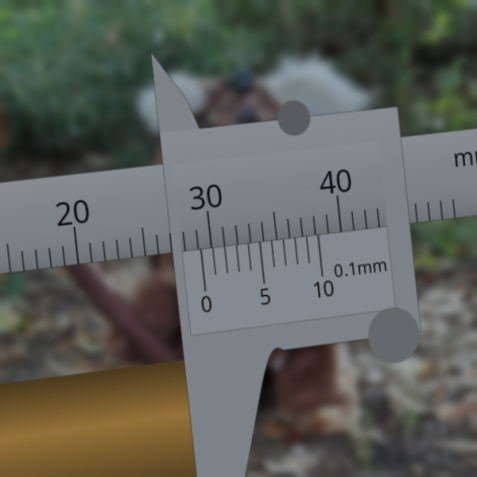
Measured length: 29.2 mm
